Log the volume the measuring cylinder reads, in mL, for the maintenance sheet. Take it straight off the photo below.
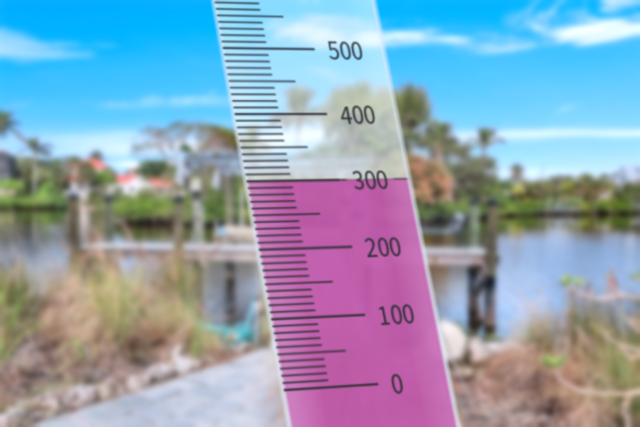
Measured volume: 300 mL
